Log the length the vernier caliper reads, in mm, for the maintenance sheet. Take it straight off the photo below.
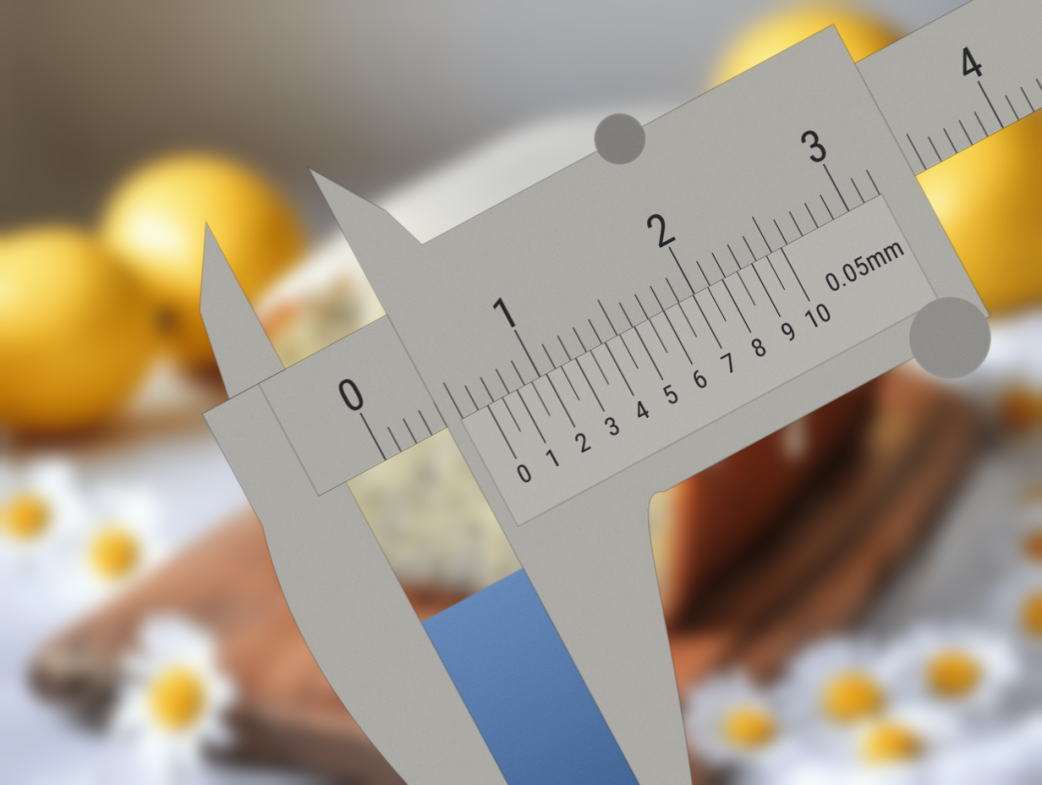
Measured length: 6.6 mm
